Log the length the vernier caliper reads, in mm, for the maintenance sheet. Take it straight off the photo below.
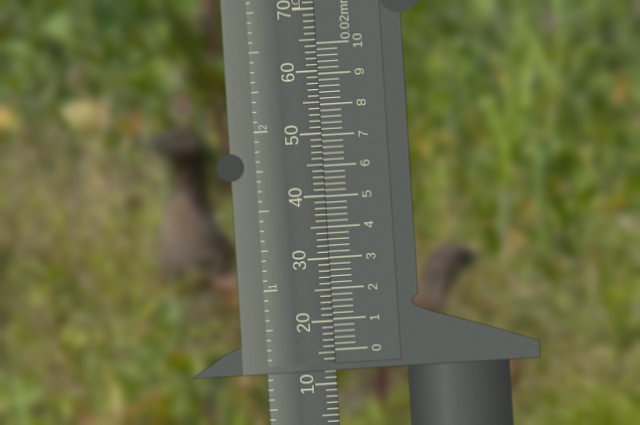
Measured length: 15.4 mm
